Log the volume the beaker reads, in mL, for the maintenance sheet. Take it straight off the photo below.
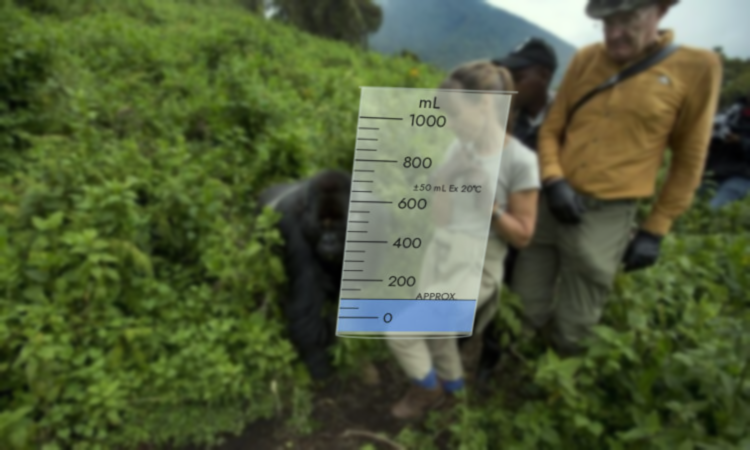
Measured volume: 100 mL
